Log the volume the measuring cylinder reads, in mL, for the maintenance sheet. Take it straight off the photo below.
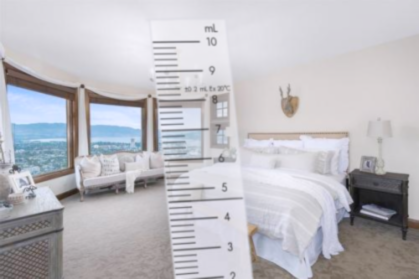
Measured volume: 4.6 mL
